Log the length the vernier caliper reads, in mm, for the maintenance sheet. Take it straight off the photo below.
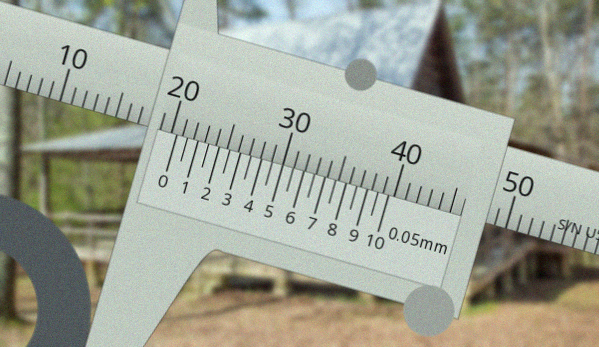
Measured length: 20.5 mm
